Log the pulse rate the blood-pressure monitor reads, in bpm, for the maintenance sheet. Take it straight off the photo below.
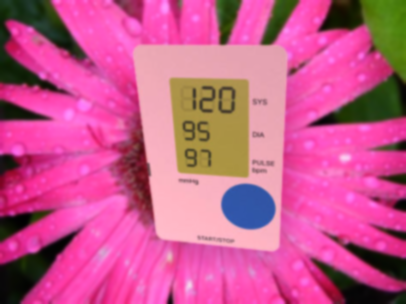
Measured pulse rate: 97 bpm
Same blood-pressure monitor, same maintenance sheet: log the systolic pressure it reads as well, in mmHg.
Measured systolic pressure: 120 mmHg
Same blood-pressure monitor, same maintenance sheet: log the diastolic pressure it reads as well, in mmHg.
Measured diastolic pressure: 95 mmHg
